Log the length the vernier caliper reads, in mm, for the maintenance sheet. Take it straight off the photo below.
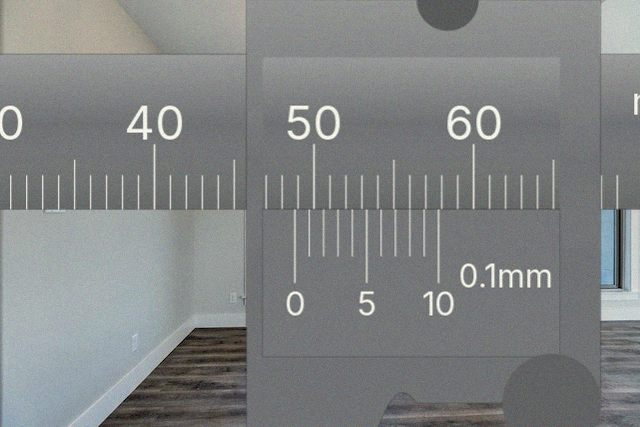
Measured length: 48.8 mm
